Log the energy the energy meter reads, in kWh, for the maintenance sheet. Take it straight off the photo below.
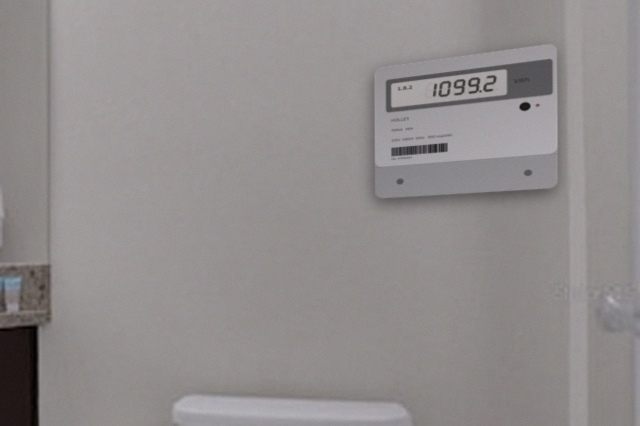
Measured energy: 1099.2 kWh
